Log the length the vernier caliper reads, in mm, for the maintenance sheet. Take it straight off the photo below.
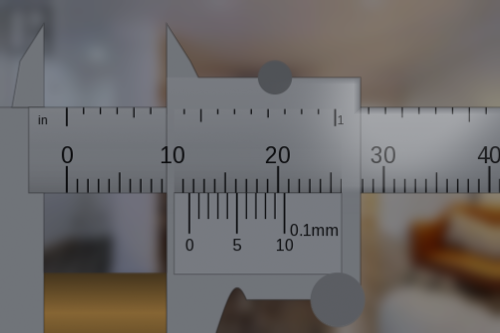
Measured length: 11.6 mm
